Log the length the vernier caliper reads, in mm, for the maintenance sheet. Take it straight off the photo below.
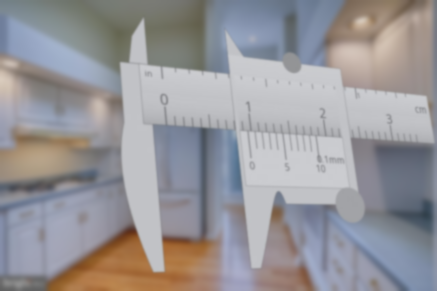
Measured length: 9.6 mm
